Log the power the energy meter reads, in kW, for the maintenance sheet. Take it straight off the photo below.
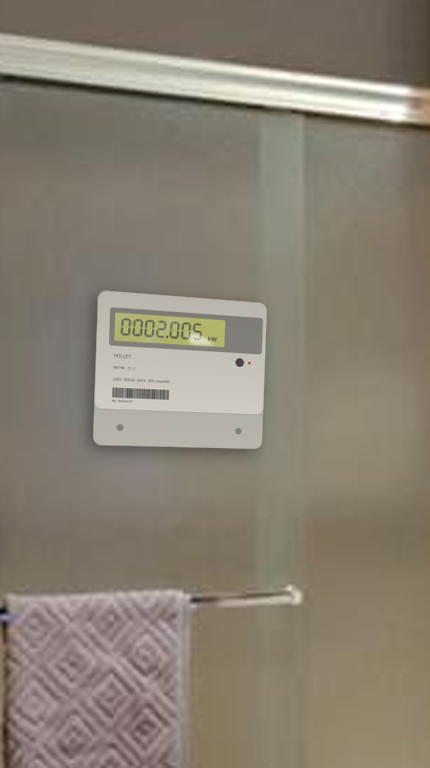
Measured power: 2.005 kW
